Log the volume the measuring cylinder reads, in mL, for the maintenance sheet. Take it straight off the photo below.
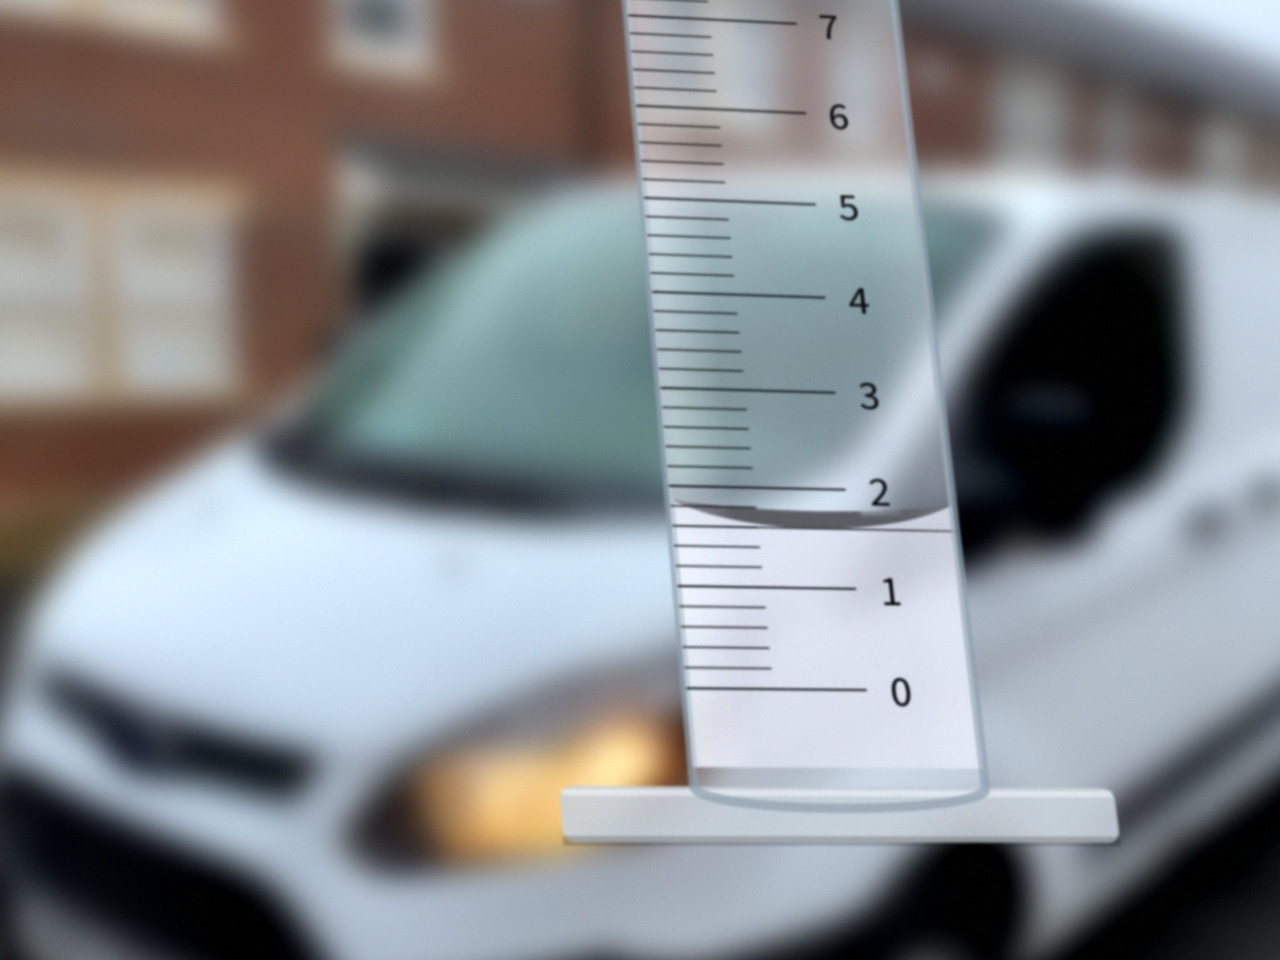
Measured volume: 1.6 mL
